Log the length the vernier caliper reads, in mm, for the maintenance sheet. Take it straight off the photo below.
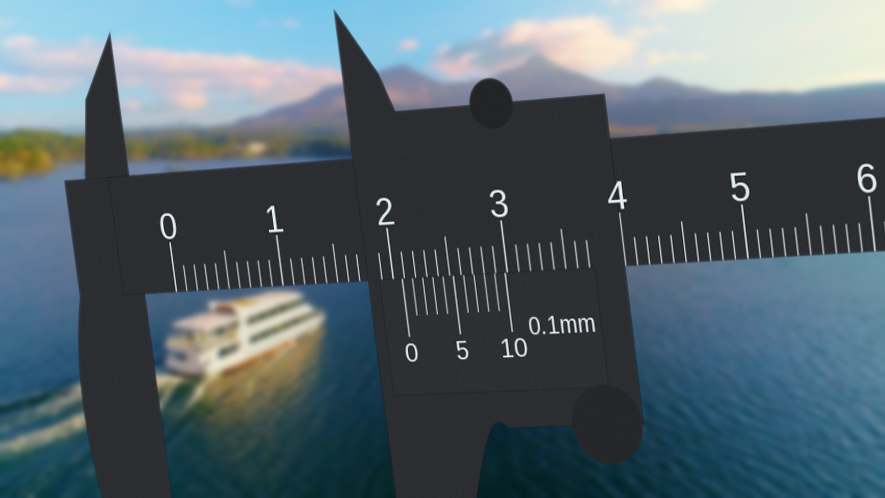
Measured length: 20.8 mm
